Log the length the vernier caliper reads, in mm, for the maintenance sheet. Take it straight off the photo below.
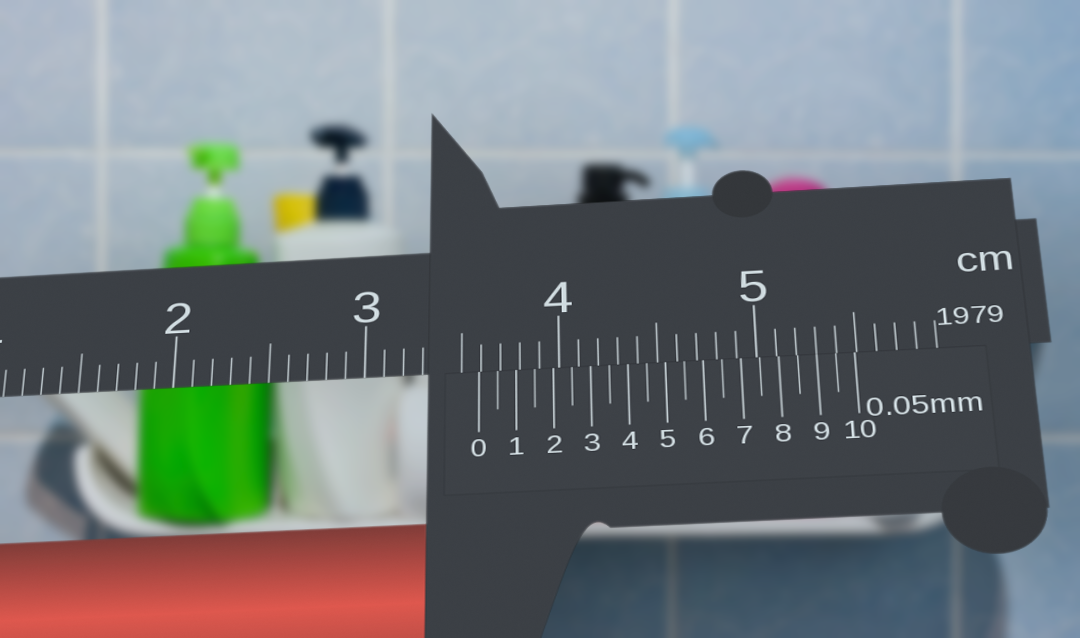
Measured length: 35.9 mm
